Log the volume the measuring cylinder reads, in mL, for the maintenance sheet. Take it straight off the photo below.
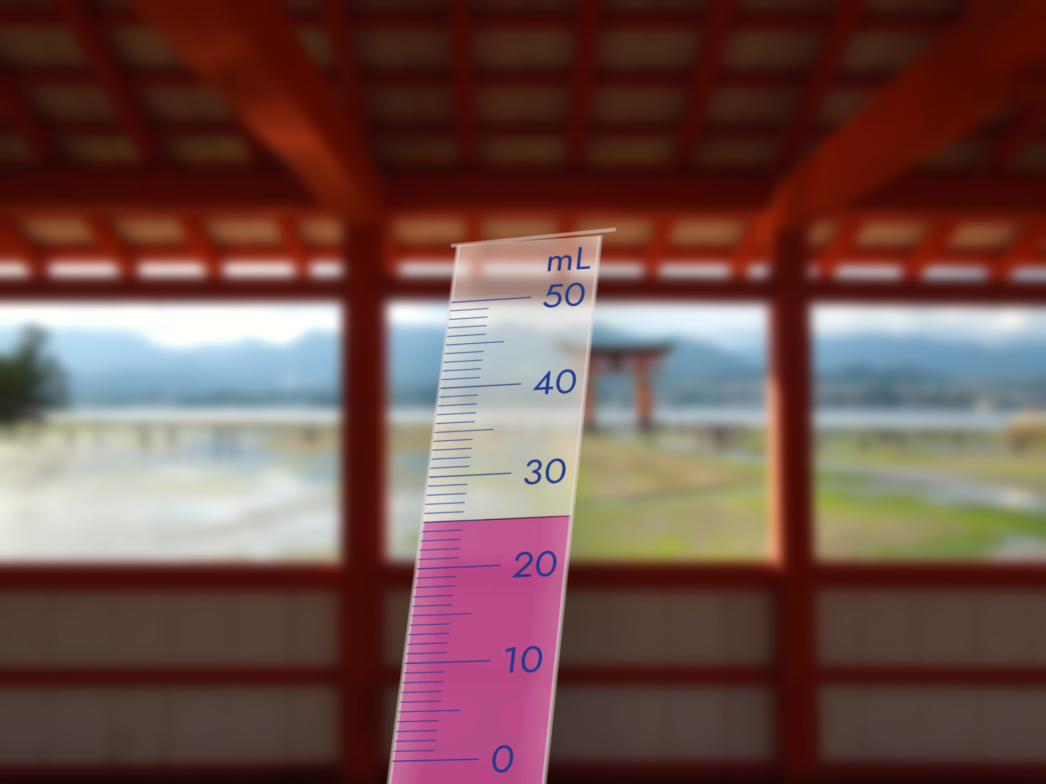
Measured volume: 25 mL
